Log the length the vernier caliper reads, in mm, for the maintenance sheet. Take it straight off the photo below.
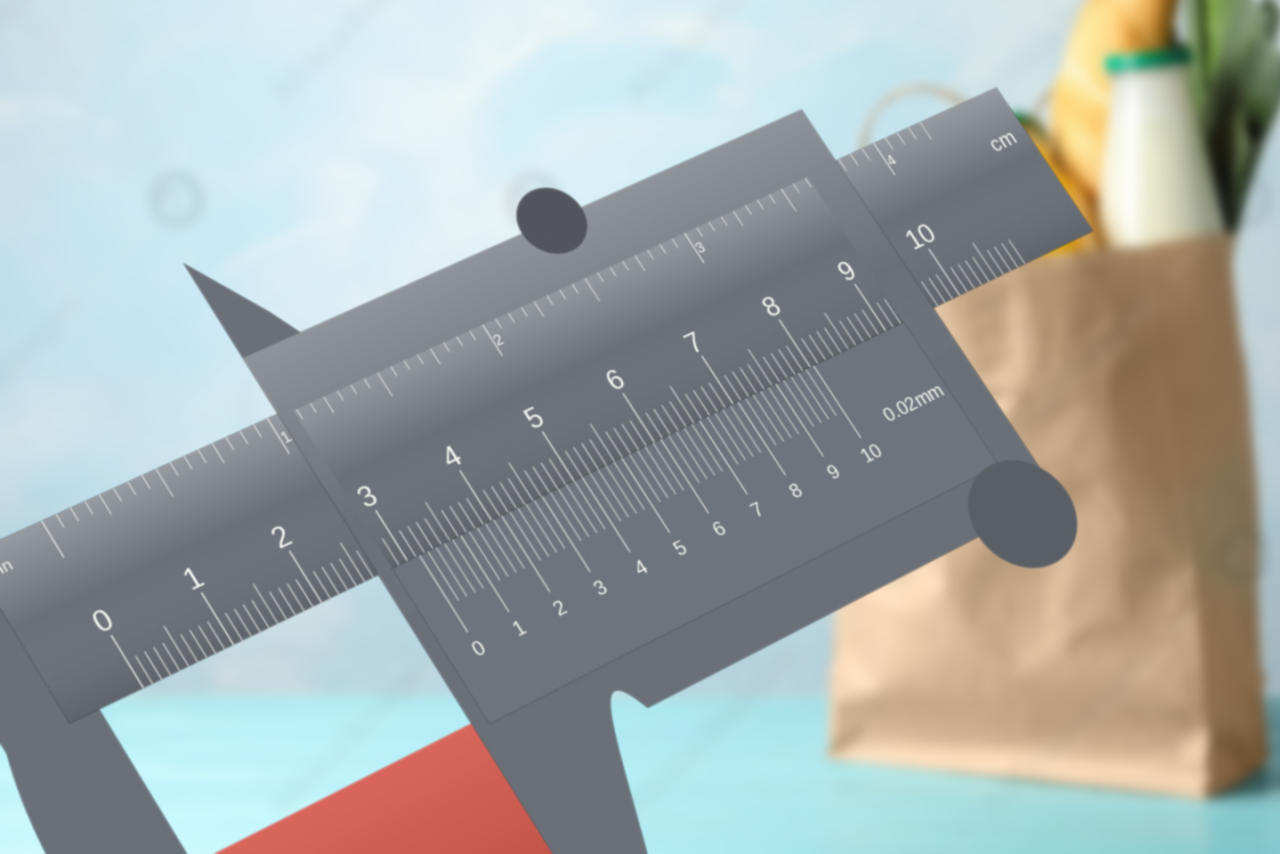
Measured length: 31.4 mm
